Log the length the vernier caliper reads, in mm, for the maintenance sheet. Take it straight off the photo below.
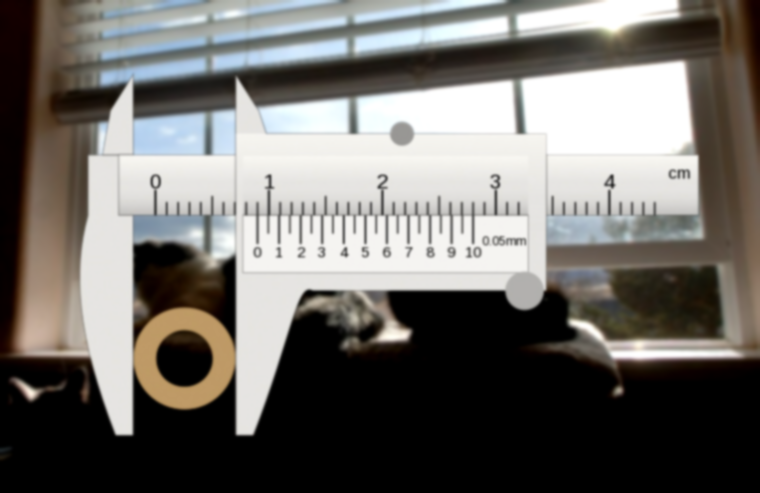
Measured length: 9.0 mm
